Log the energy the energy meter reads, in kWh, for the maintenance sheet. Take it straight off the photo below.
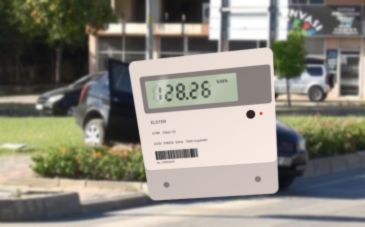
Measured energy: 128.26 kWh
